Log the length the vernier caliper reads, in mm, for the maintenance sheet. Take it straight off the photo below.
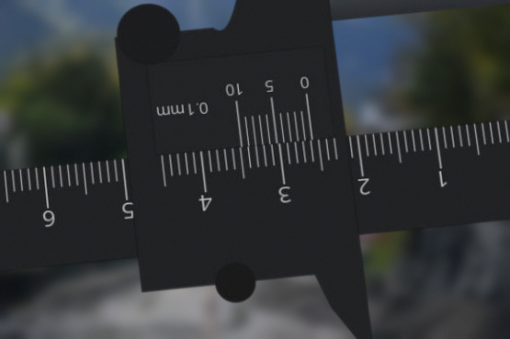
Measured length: 25.8 mm
